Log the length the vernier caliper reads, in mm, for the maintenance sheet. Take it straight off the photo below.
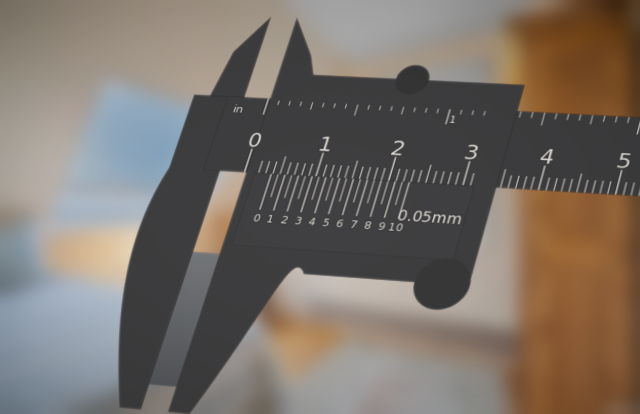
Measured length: 3.8 mm
